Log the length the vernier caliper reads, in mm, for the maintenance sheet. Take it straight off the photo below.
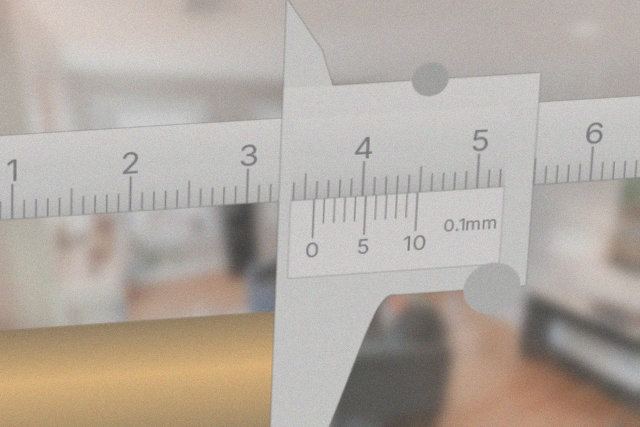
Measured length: 35.8 mm
